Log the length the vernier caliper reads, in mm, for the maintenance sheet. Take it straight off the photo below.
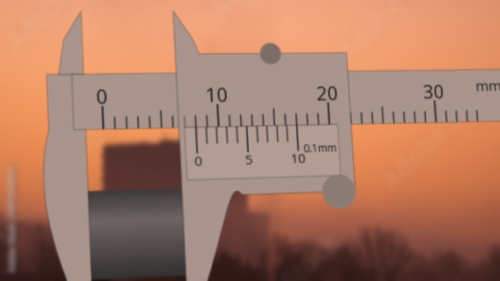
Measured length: 8.0 mm
